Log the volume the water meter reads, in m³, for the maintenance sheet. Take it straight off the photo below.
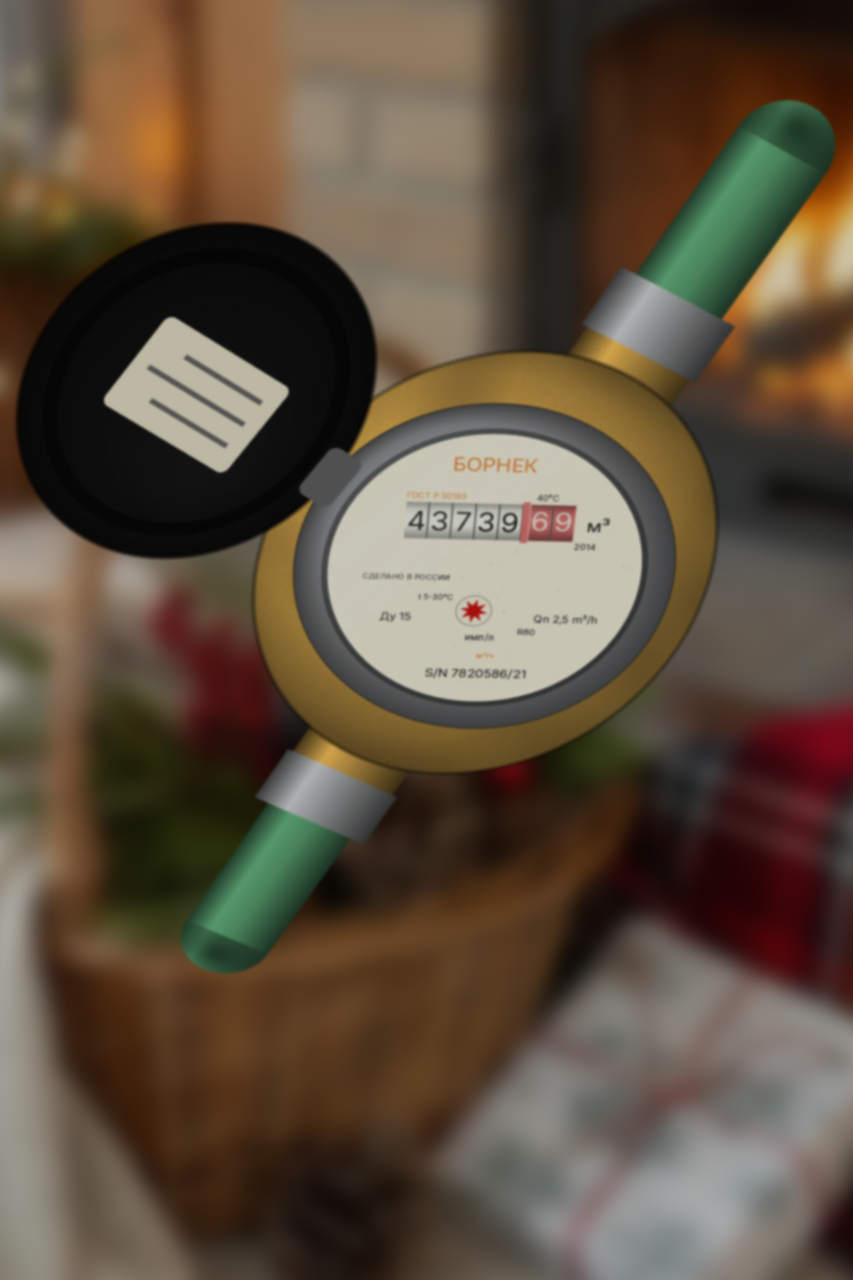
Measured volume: 43739.69 m³
